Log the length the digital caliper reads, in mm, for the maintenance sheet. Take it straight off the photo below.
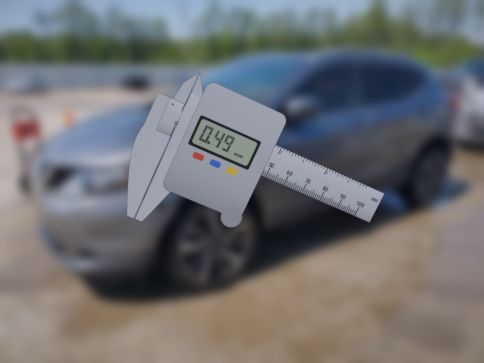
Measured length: 0.49 mm
